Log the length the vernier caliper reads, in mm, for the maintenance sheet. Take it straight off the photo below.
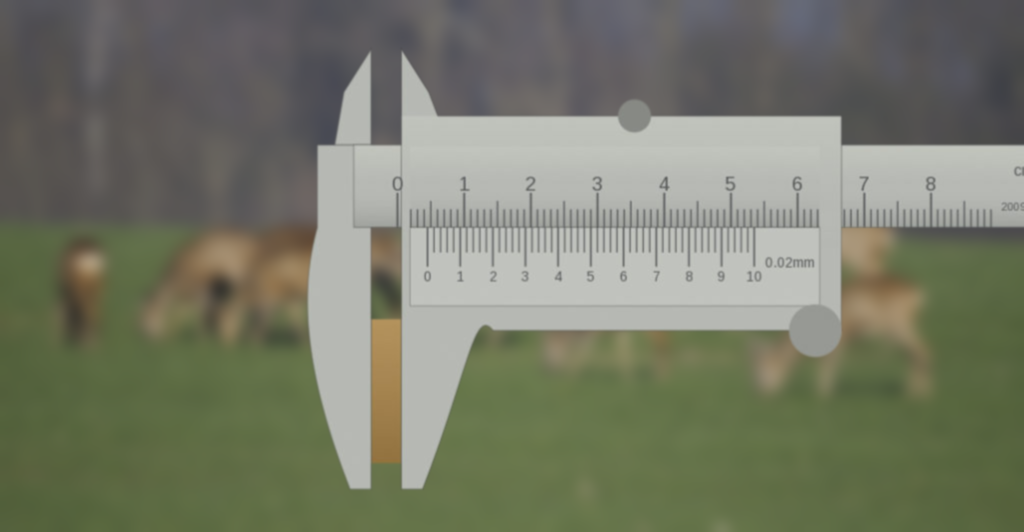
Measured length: 4.5 mm
